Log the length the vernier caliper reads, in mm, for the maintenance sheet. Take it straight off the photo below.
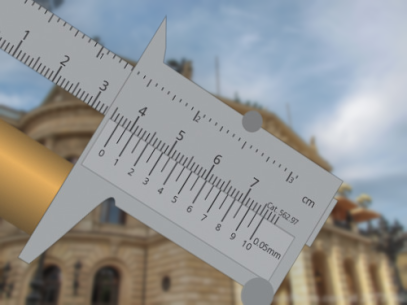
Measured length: 37.0 mm
